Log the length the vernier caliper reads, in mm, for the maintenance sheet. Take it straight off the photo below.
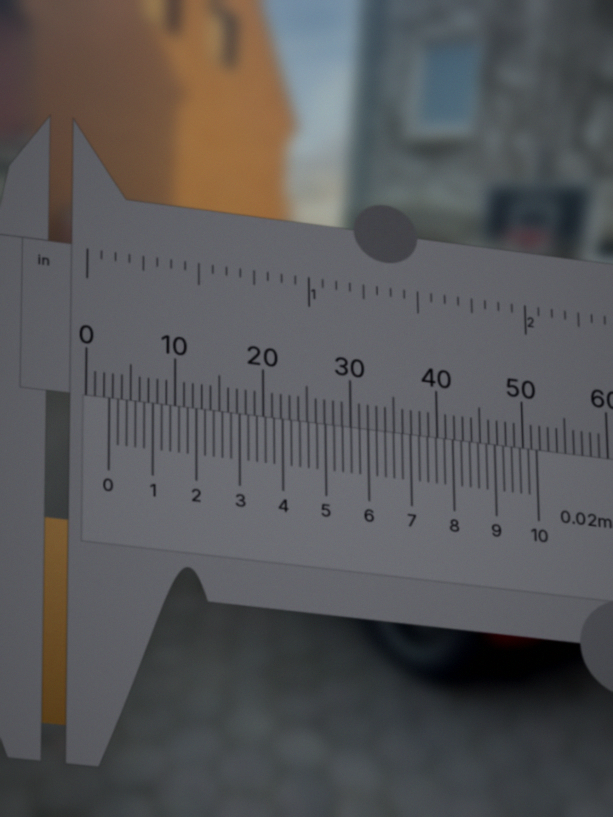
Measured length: 2.6 mm
